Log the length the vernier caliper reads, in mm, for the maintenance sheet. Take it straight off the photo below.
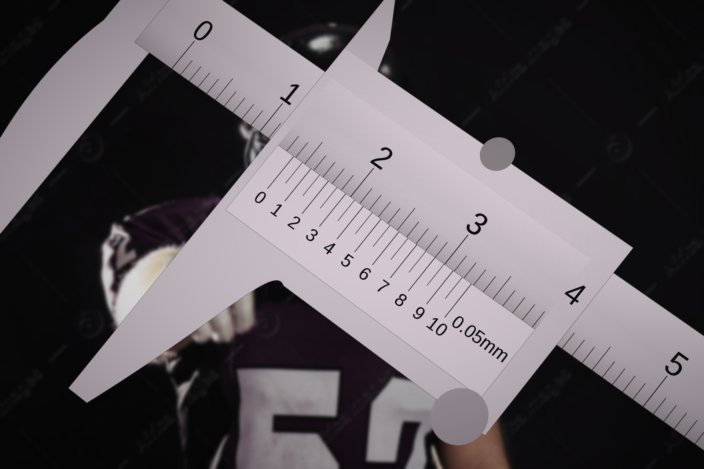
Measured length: 13.8 mm
